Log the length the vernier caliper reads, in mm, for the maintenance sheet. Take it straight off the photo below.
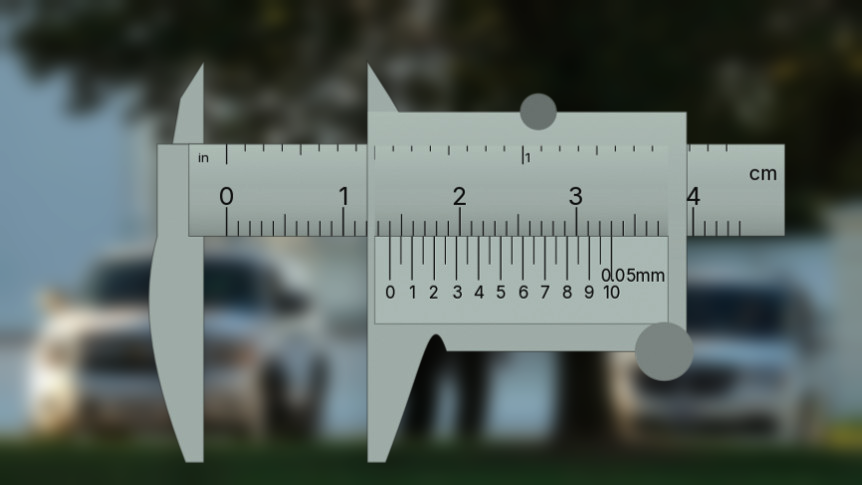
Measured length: 14.0 mm
